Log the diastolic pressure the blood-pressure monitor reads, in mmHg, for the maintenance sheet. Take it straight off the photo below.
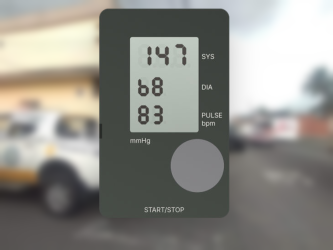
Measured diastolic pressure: 68 mmHg
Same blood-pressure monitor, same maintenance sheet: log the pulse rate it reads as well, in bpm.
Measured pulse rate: 83 bpm
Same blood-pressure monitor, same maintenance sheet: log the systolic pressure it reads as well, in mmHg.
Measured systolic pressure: 147 mmHg
